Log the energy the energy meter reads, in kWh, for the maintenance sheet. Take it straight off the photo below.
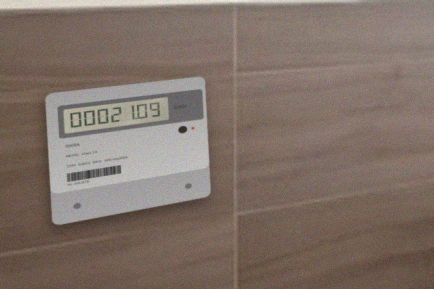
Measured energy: 21.09 kWh
